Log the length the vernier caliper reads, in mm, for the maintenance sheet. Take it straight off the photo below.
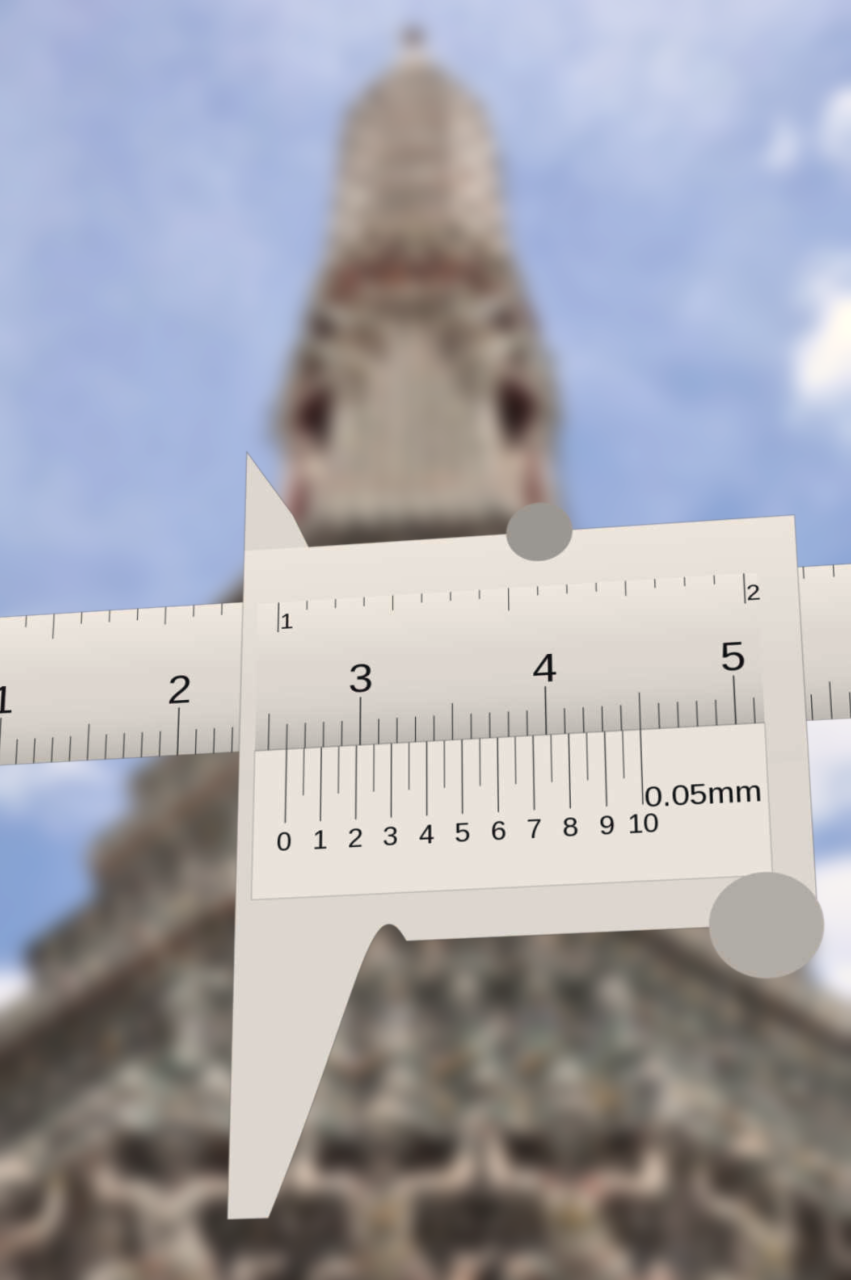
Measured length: 26.0 mm
